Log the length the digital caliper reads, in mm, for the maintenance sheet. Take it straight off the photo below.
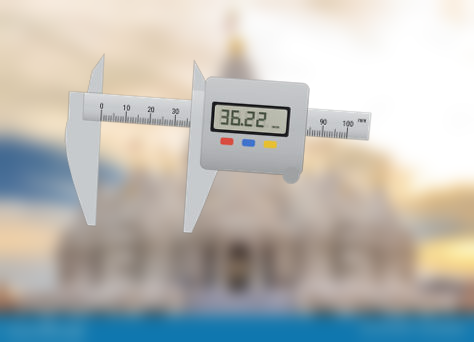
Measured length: 36.22 mm
